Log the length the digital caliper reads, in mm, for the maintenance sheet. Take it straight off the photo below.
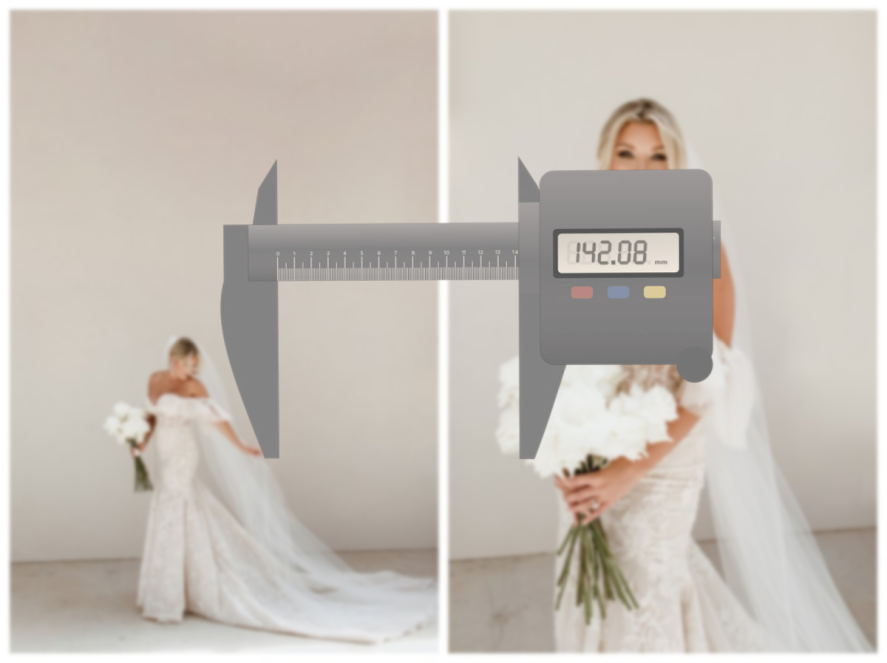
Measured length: 142.08 mm
